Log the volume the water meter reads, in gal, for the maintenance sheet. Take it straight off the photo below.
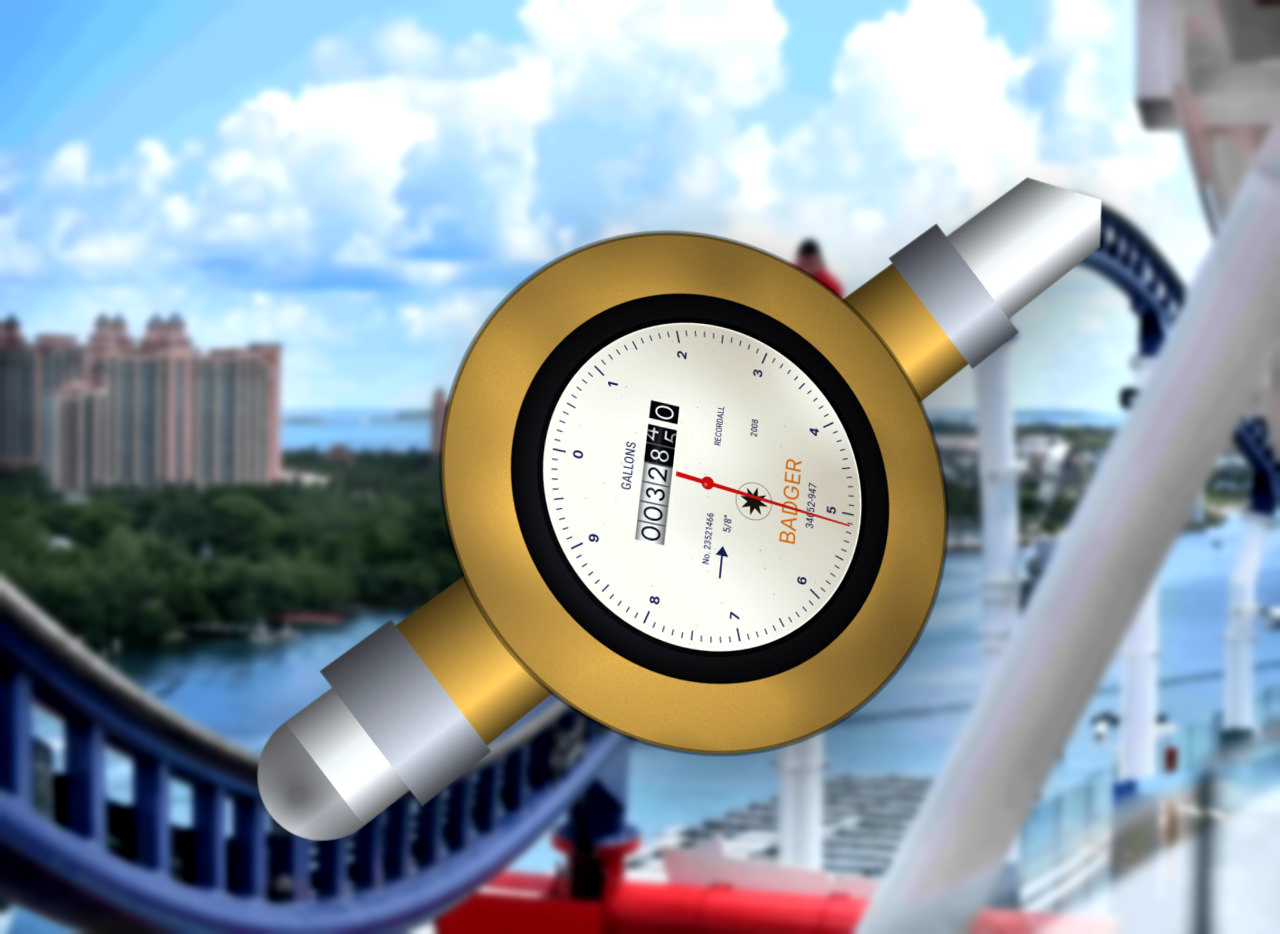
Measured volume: 32845.1 gal
